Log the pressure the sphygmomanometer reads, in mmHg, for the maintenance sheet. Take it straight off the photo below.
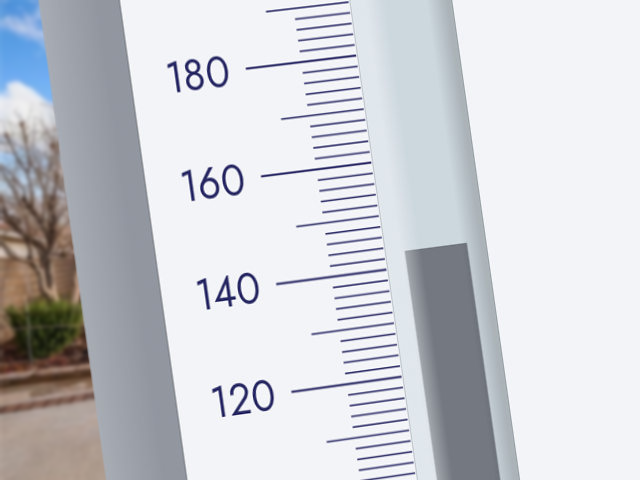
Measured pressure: 143 mmHg
